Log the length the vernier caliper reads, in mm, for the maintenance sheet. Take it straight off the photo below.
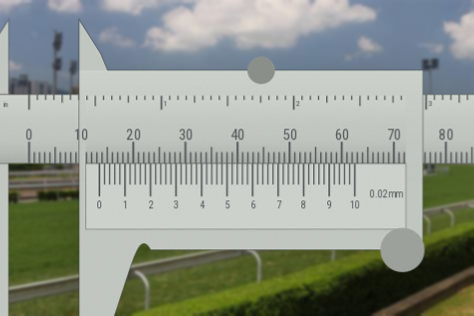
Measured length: 13.5 mm
